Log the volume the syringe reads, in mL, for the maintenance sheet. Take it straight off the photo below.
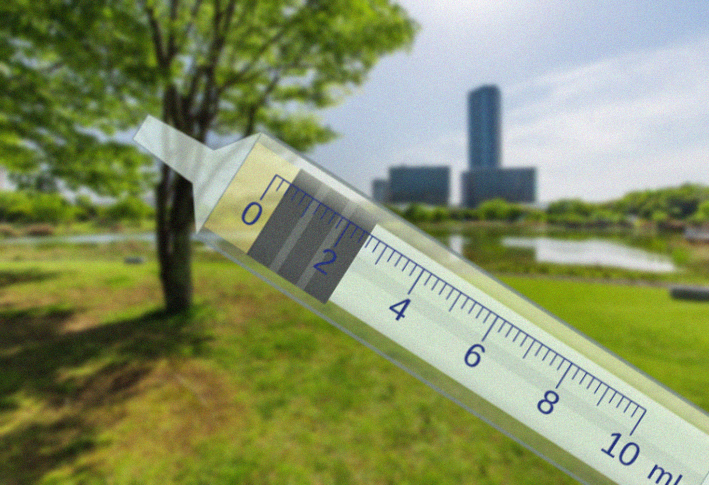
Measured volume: 0.4 mL
